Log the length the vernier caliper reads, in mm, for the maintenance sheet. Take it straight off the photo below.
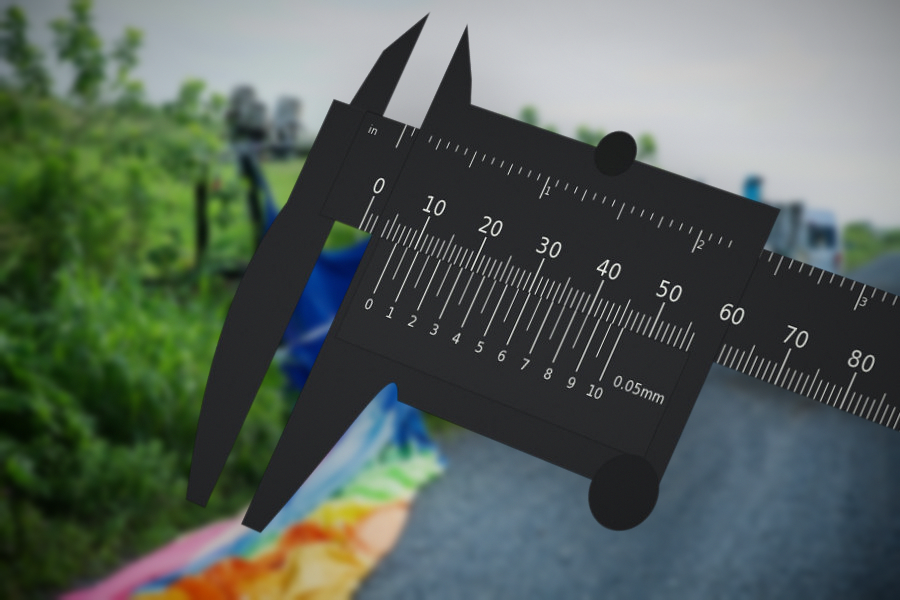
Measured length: 6.8 mm
